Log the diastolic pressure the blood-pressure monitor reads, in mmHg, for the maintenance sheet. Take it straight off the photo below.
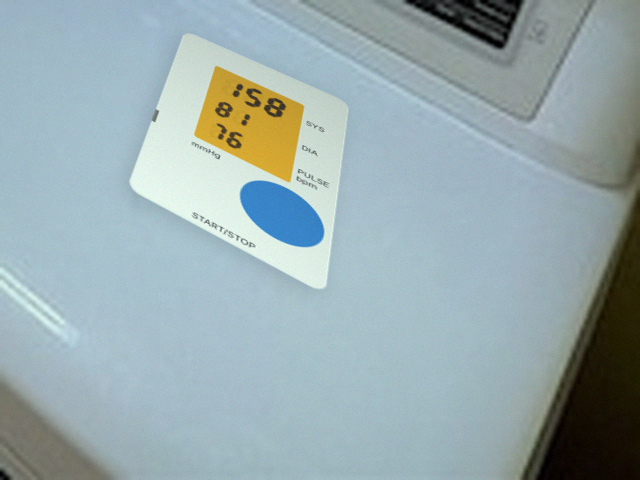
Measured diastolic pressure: 81 mmHg
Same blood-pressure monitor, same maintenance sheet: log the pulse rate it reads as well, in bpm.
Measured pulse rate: 76 bpm
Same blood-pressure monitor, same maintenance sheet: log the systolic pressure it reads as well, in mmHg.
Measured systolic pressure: 158 mmHg
